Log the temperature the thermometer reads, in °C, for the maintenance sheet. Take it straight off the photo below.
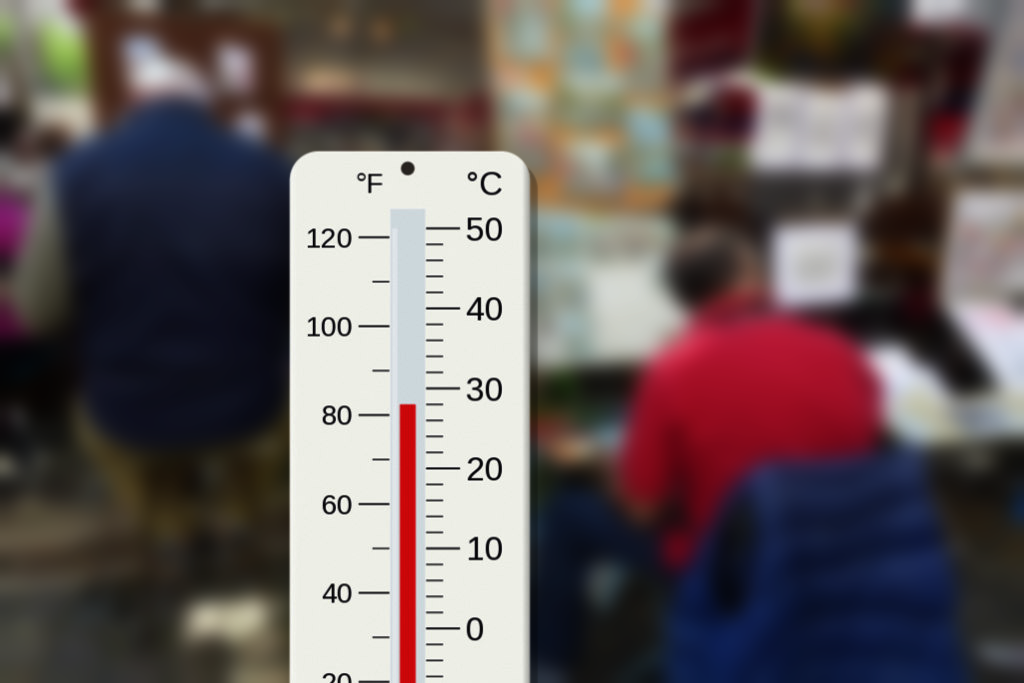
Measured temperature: 28 °C
